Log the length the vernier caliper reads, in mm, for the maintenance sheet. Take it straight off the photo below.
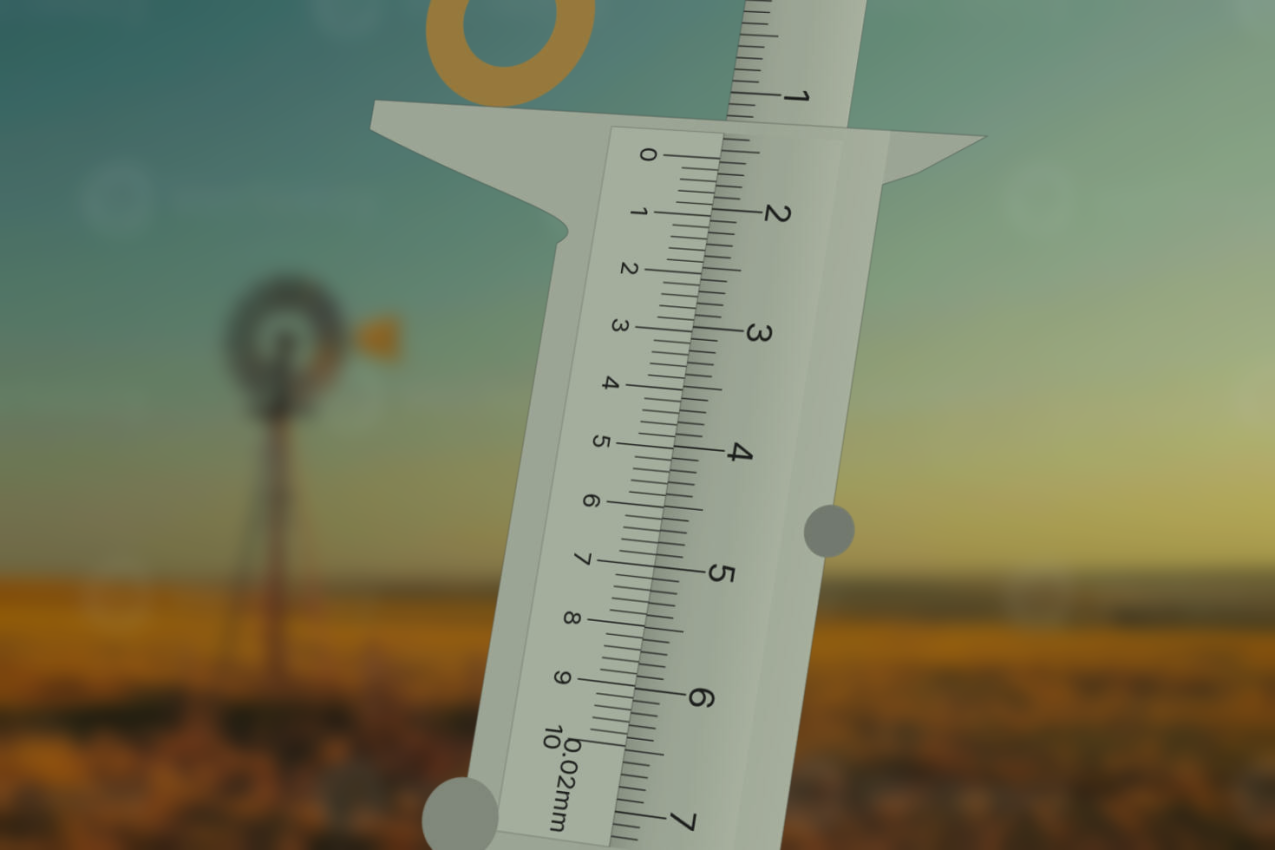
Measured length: 15.7 mm
